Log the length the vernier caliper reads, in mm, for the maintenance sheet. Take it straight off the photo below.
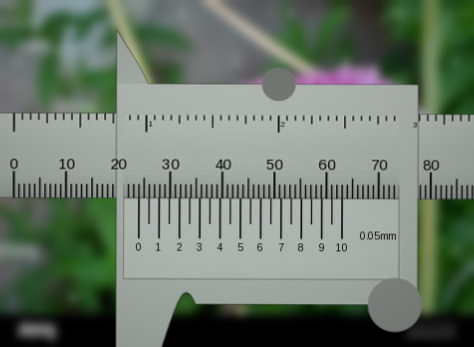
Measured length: 24.0 mm
